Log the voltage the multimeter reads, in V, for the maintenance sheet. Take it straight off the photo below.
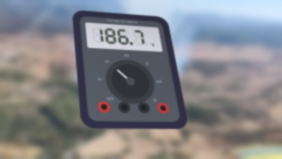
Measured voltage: 186.7 V
